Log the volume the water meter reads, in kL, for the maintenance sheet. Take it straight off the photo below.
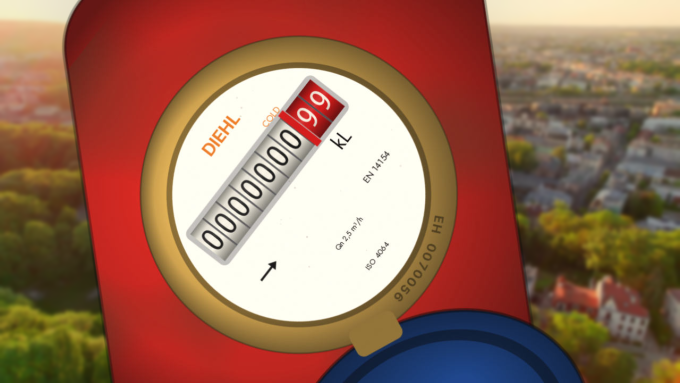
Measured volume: 0.99 kL
